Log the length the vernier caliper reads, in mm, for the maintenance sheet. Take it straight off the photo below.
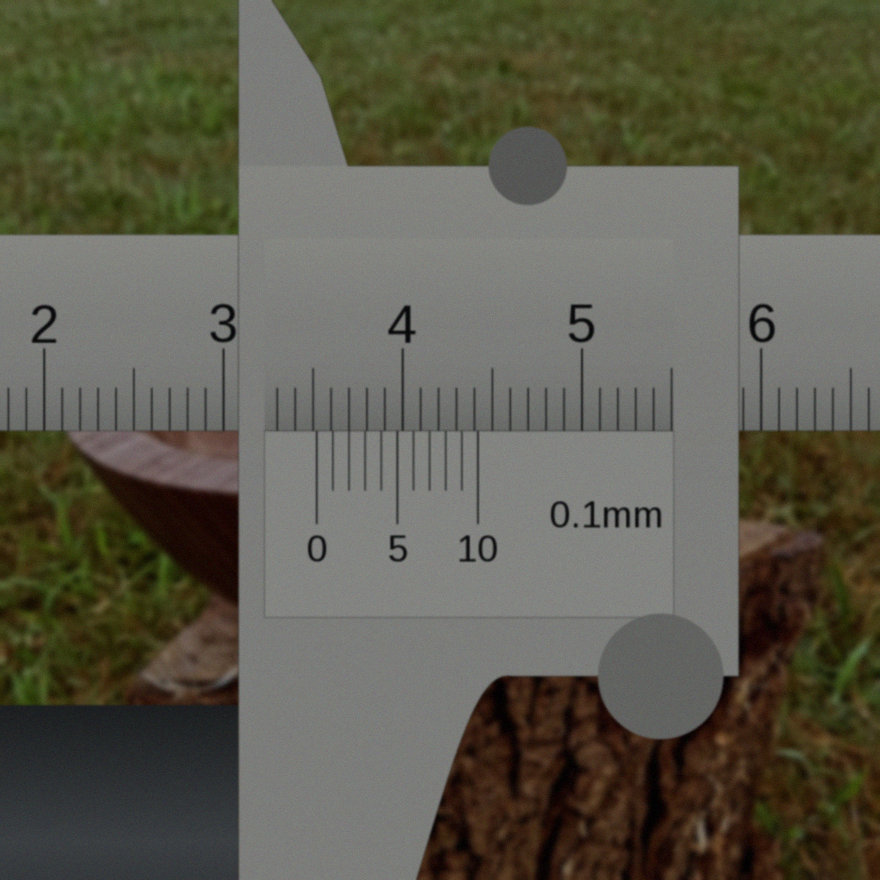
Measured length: 35.2 mm
